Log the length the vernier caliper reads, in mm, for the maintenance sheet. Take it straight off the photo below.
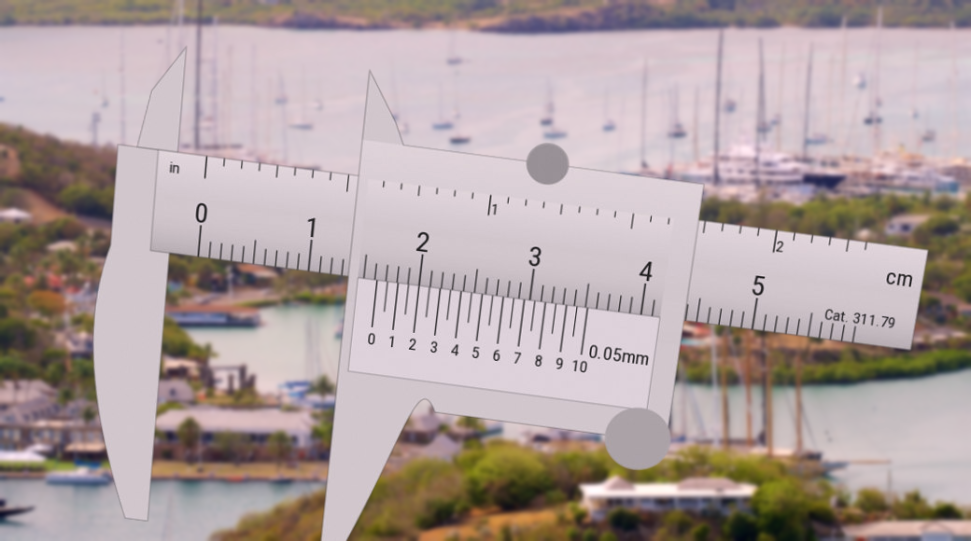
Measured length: 16.2 mm
